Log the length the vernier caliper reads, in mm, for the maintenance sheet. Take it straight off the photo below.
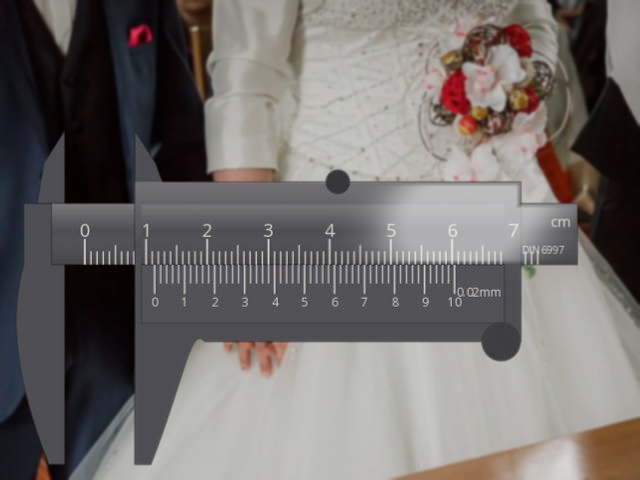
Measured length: 11.4 mm
